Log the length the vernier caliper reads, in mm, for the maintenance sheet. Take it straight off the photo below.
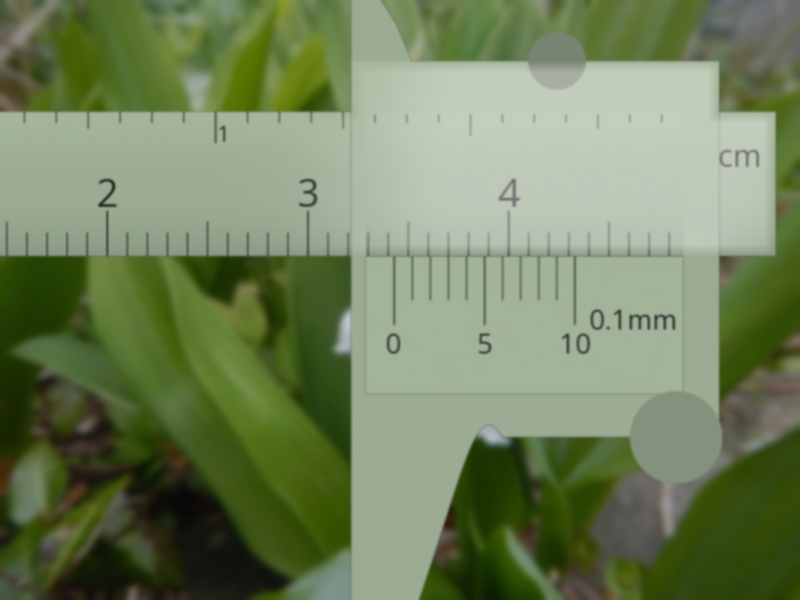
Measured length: 34.3 mm
